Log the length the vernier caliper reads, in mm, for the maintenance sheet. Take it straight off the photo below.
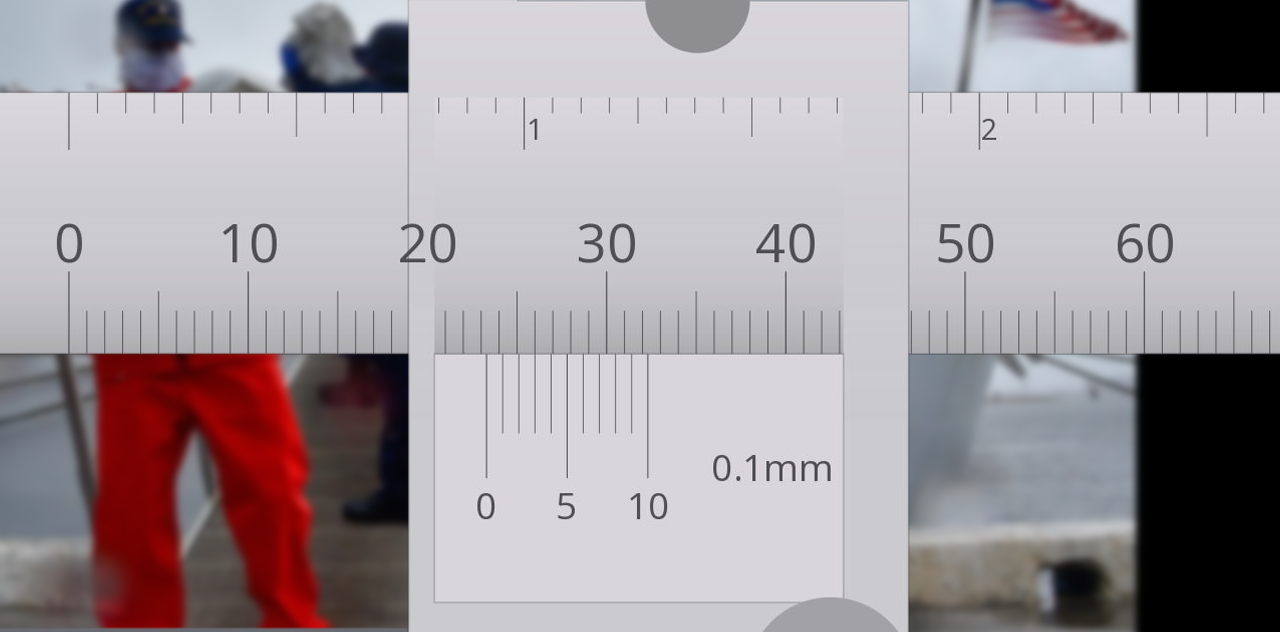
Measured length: 23.3 mm
